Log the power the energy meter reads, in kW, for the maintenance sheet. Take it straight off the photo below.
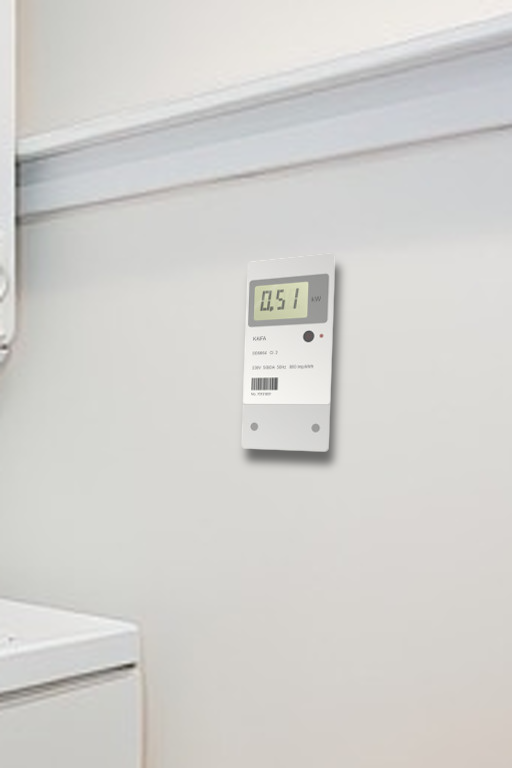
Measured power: 0.51 kW
